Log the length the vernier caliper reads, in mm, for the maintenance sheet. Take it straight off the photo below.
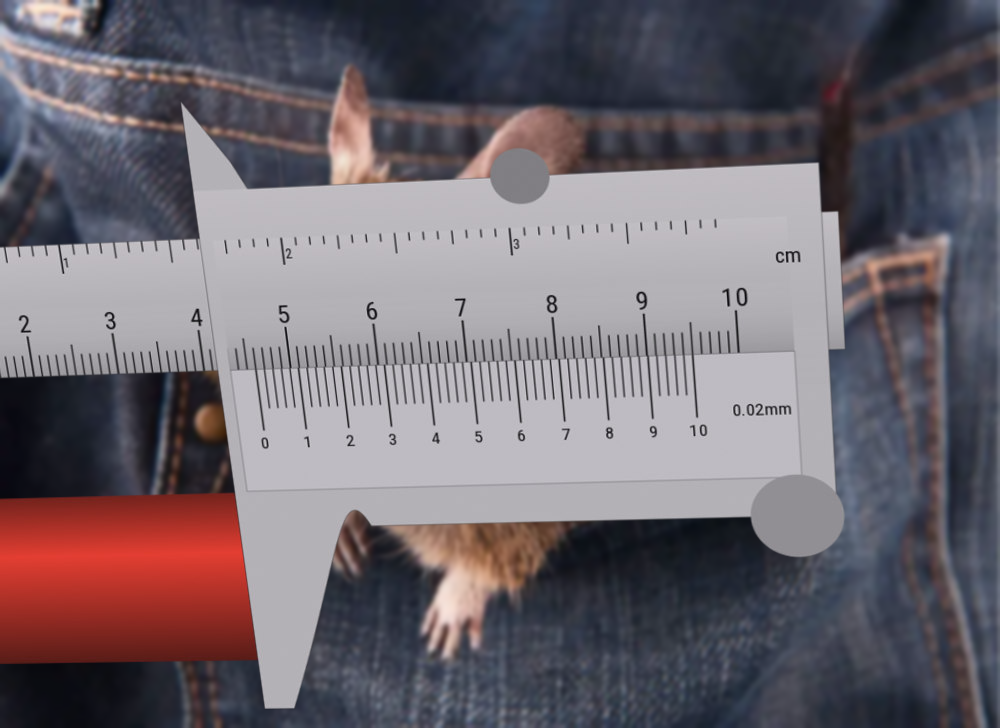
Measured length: 46.0 mm
